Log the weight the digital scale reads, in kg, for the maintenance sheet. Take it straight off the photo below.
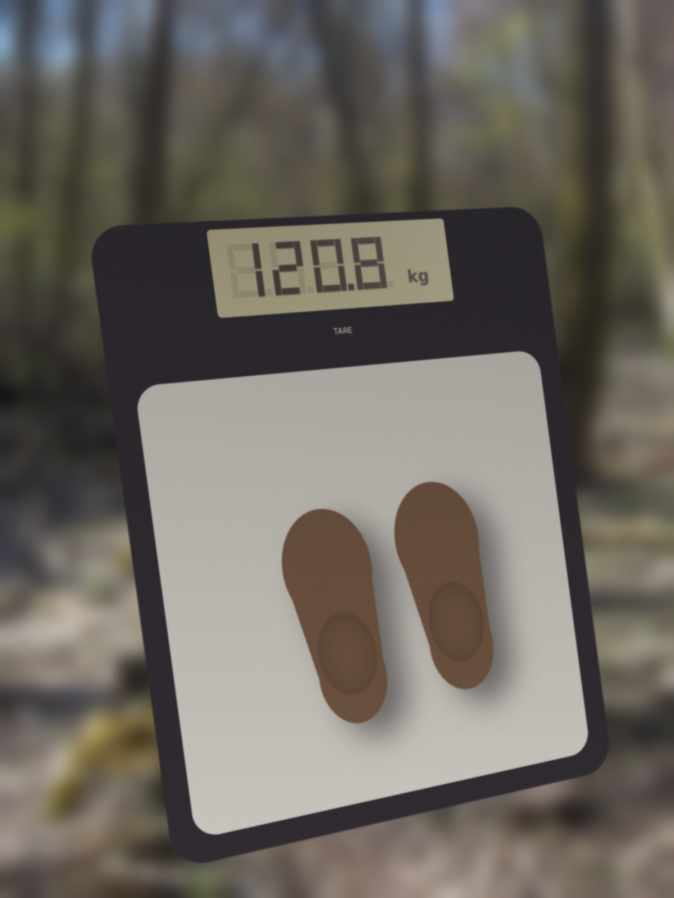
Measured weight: 120.8 kg
